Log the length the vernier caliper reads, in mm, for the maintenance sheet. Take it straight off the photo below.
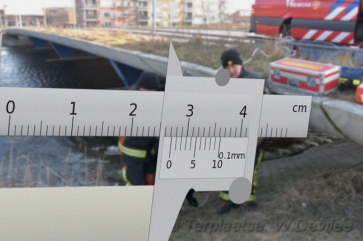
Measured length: 27.2 mm
